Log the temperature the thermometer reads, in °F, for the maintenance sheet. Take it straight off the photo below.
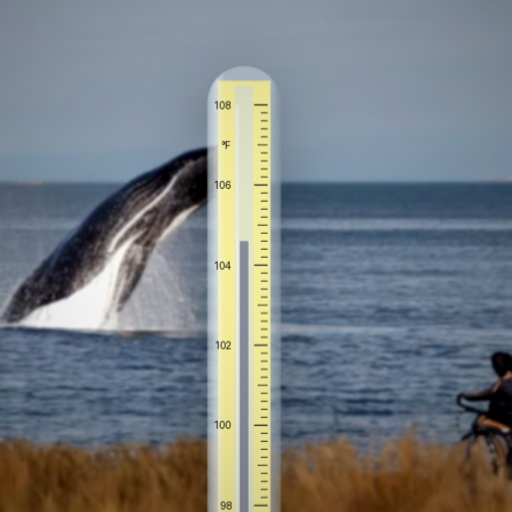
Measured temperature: 104.6 °F
